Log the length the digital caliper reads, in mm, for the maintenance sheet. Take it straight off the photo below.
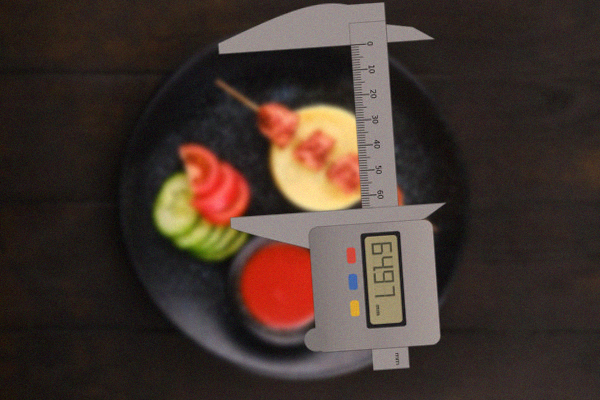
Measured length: 64.97 mm
